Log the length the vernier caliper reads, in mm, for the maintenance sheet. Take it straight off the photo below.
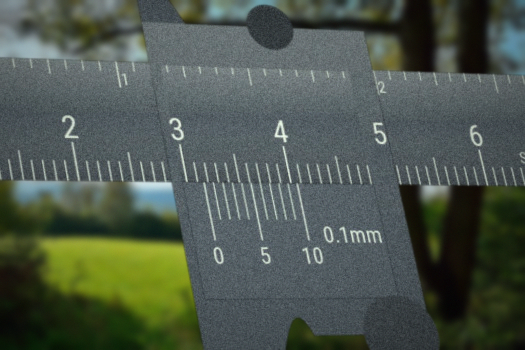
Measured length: 31.6 mm
